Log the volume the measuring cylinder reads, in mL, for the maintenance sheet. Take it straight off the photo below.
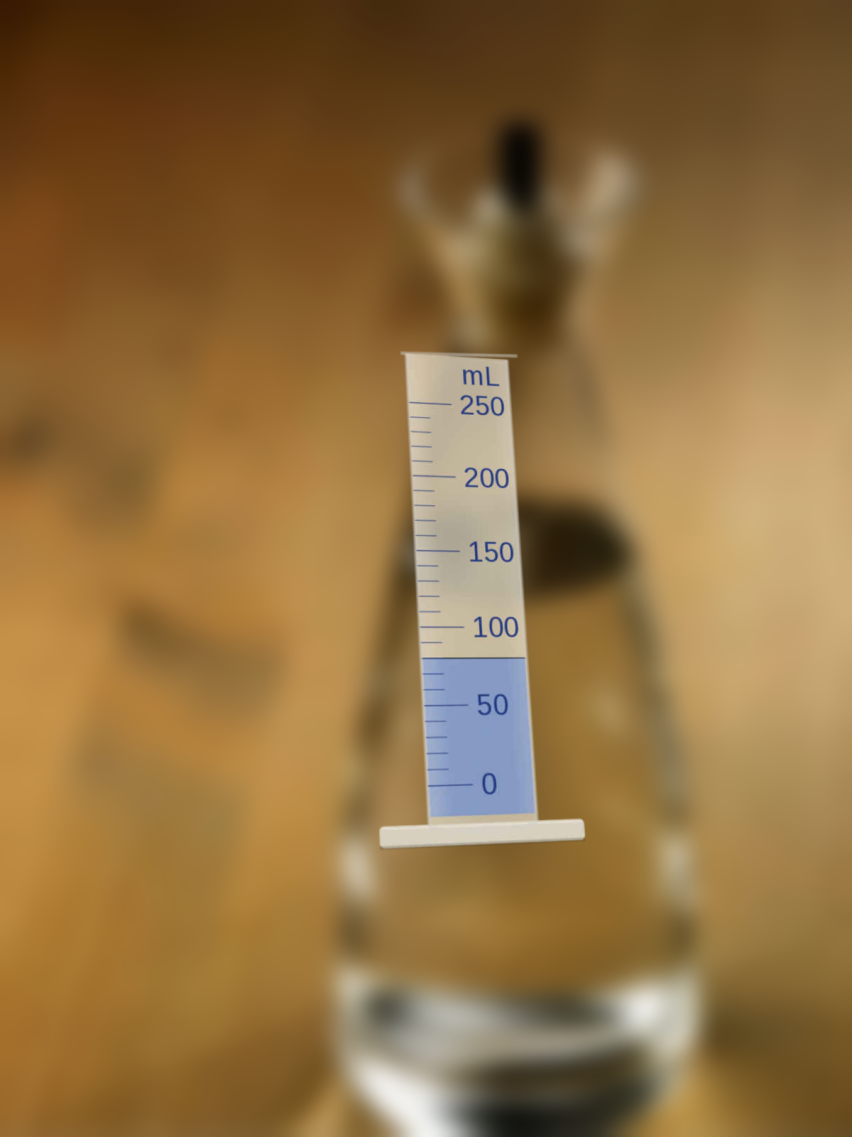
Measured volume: 80 mL
